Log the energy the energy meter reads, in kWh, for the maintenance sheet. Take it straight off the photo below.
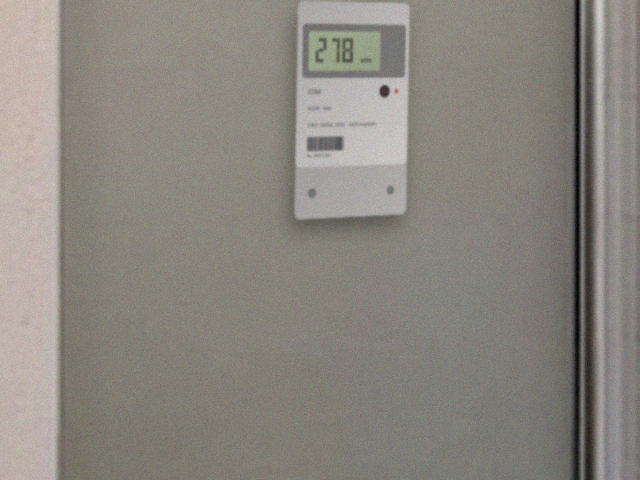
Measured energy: 278 kWh
